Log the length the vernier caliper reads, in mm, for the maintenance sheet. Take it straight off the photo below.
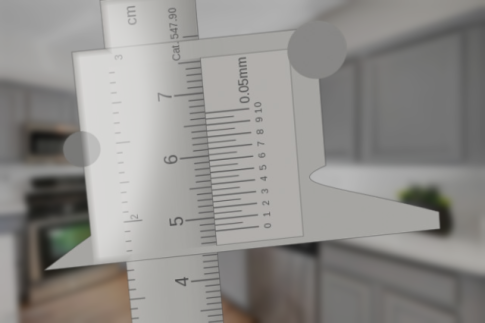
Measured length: 47.8 mm
